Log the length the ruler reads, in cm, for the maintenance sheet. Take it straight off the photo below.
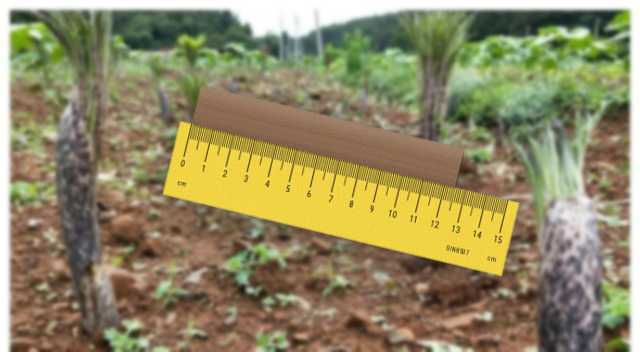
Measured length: 12.5 cm
